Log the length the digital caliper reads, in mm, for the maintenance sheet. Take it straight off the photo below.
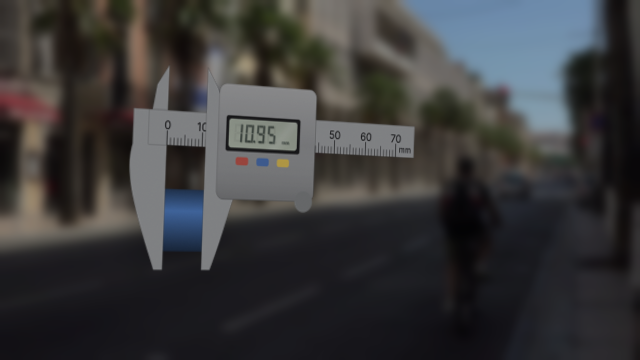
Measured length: 10.95 mm
